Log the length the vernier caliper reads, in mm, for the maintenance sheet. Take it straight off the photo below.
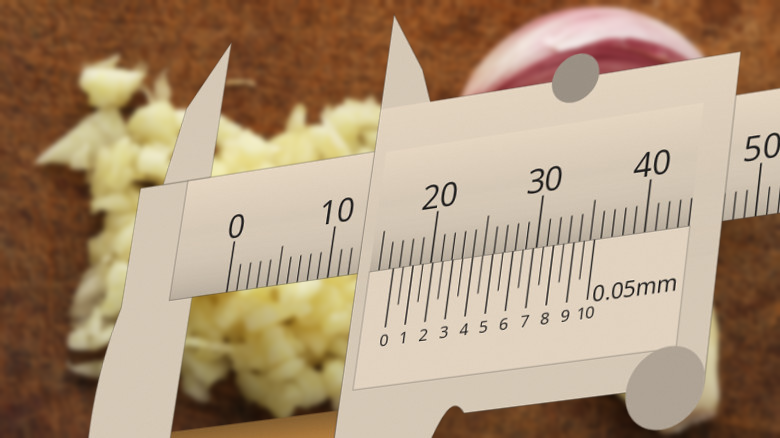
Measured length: 16.4 mm
